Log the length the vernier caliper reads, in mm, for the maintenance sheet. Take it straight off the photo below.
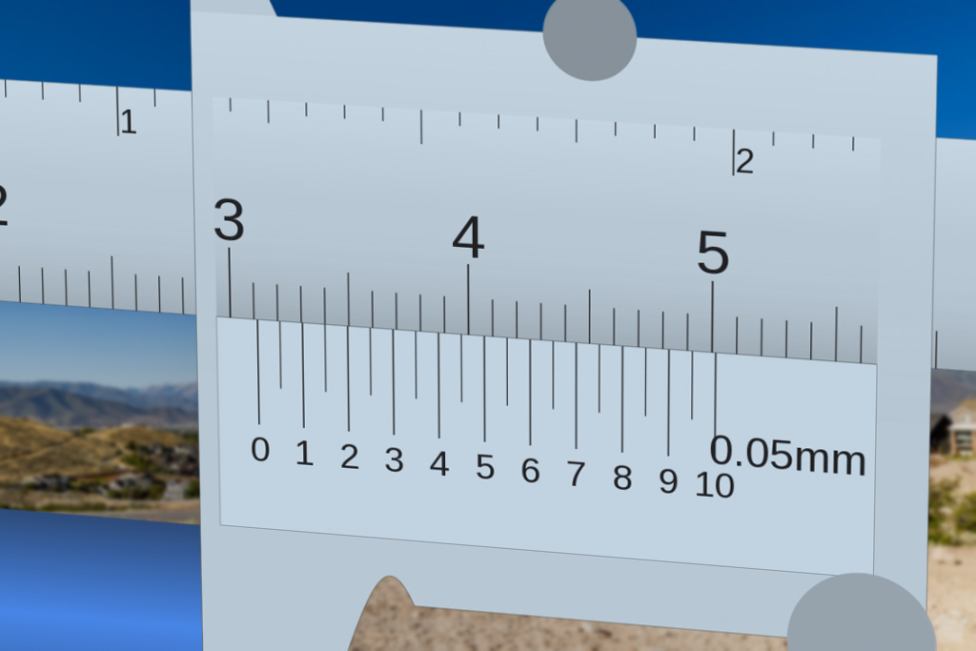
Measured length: 31.15 mm
